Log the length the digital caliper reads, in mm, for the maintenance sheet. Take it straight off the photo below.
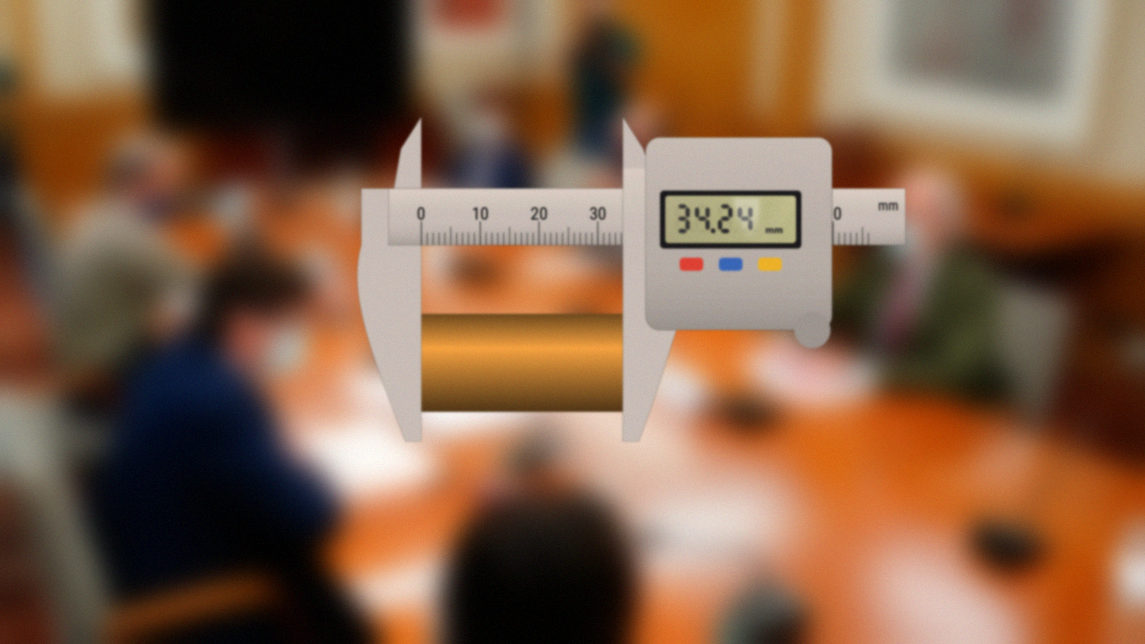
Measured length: 34.24 mm
